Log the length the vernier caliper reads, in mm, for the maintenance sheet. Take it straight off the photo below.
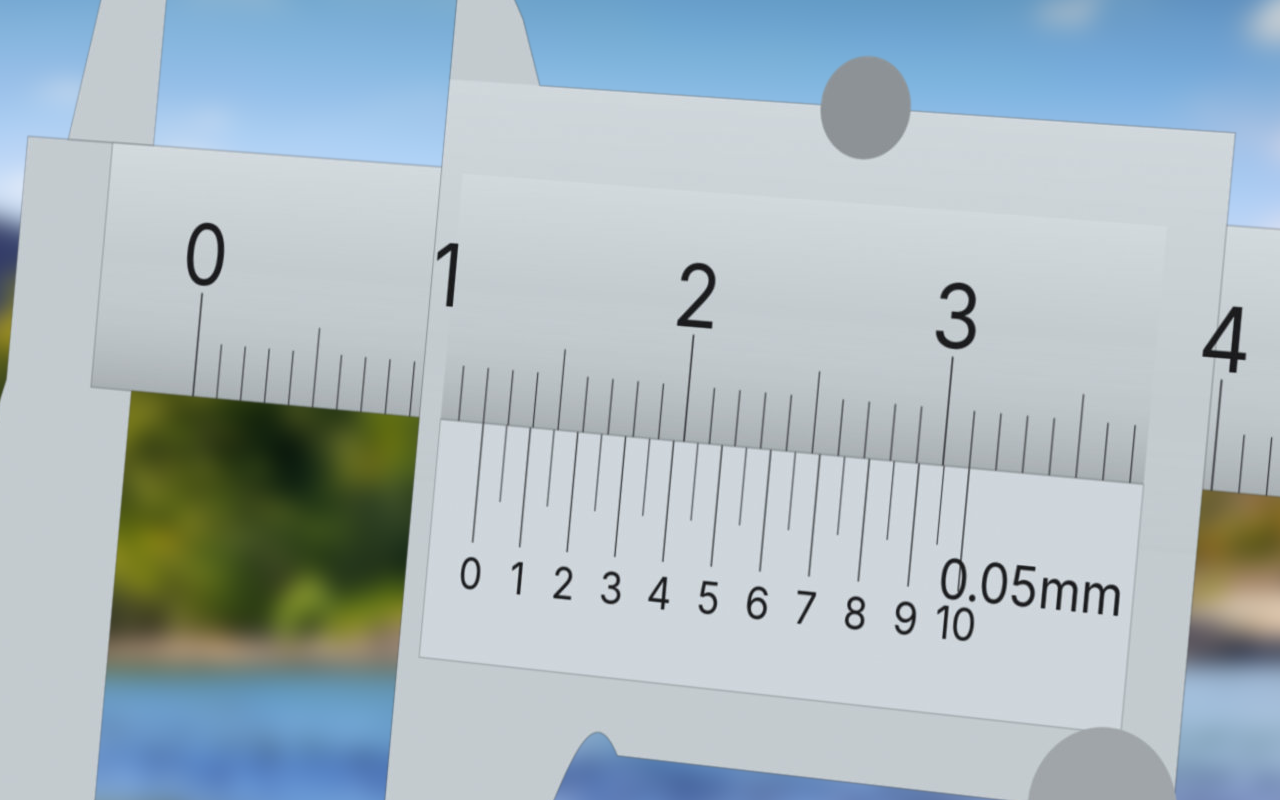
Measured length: 12.0 mm
